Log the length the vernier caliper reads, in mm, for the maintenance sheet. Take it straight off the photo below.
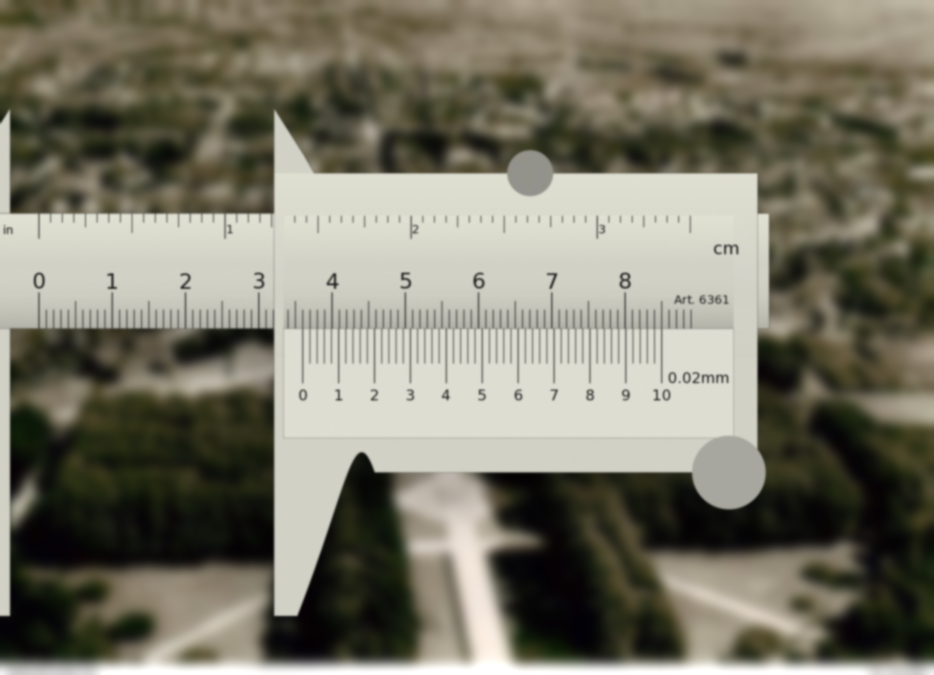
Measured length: 36.0 mm
